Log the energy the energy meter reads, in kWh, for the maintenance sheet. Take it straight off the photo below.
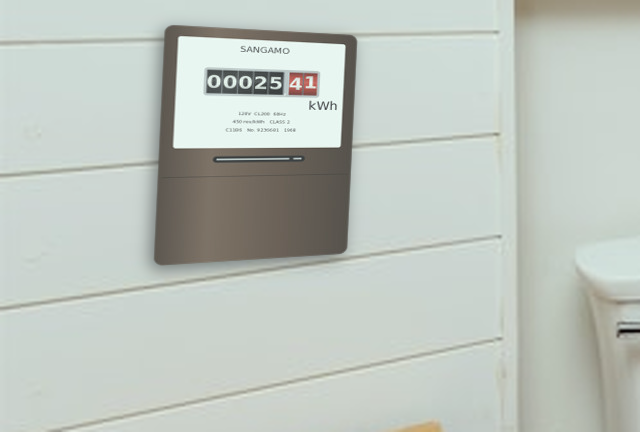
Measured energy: 25.41 kWh
